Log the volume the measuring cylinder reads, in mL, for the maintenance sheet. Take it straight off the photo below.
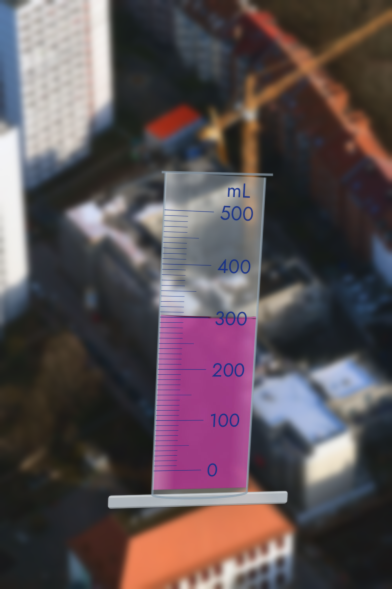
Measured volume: 300 mL
